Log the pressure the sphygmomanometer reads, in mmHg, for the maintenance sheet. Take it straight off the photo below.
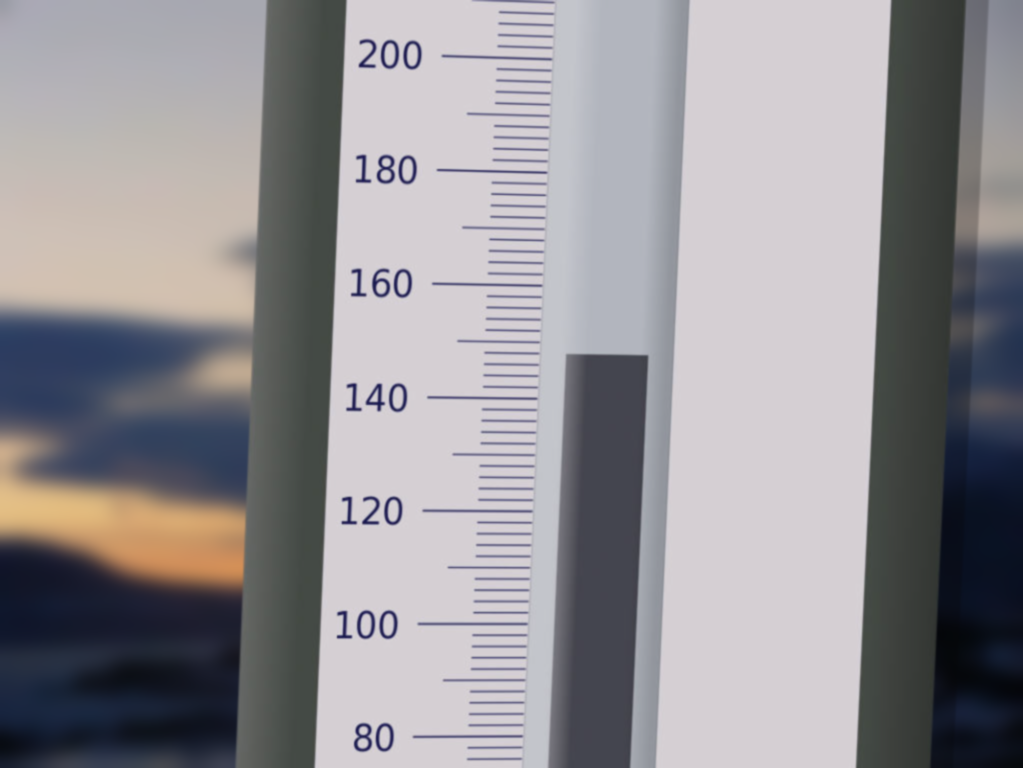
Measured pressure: 148 mmHg
